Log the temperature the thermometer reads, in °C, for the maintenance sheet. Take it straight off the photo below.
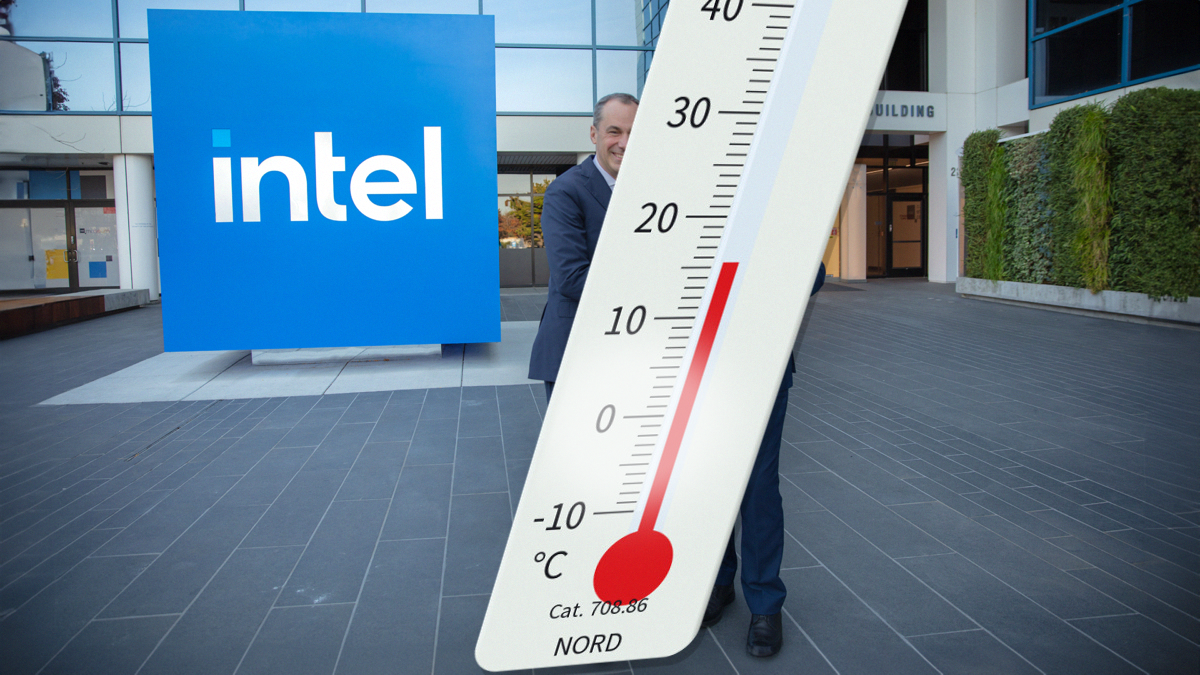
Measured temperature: 15.5 °C
